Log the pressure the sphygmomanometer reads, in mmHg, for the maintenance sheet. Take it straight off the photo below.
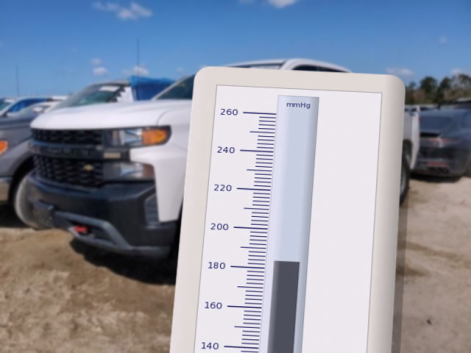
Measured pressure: 184 mmHg
